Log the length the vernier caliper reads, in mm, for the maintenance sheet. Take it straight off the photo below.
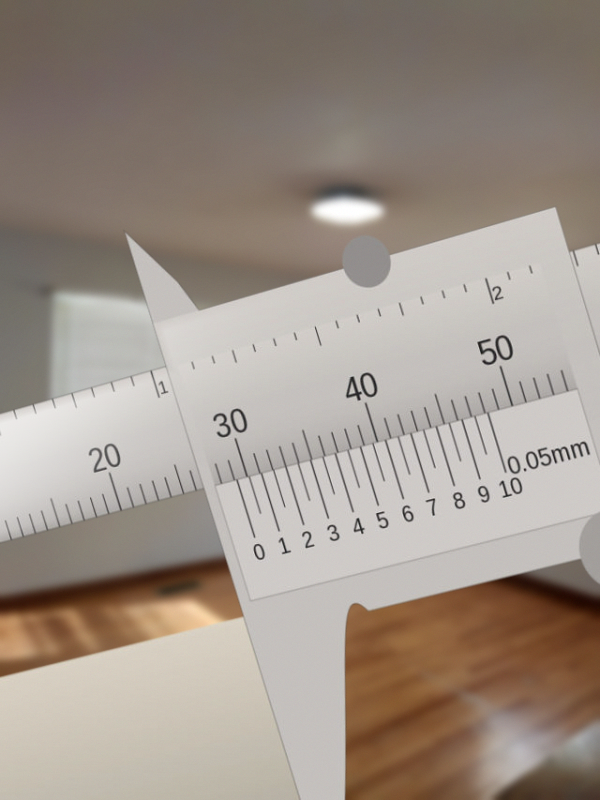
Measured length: 29.2 mm
